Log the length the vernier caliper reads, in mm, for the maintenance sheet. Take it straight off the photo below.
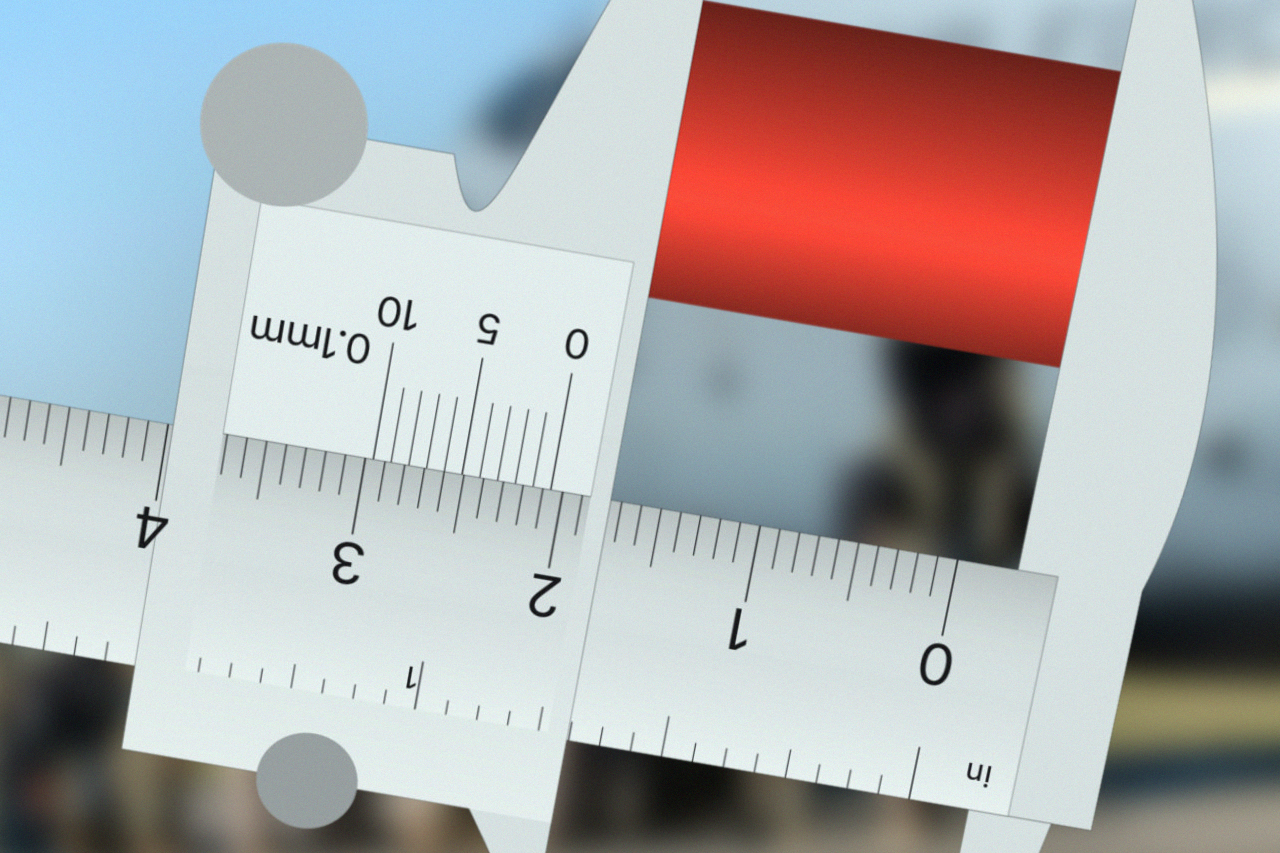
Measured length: 20.6 mm
